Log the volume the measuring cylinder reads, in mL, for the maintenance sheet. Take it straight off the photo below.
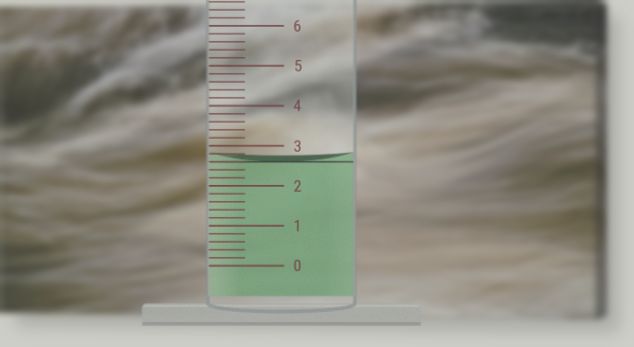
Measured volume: 2.6 mL
